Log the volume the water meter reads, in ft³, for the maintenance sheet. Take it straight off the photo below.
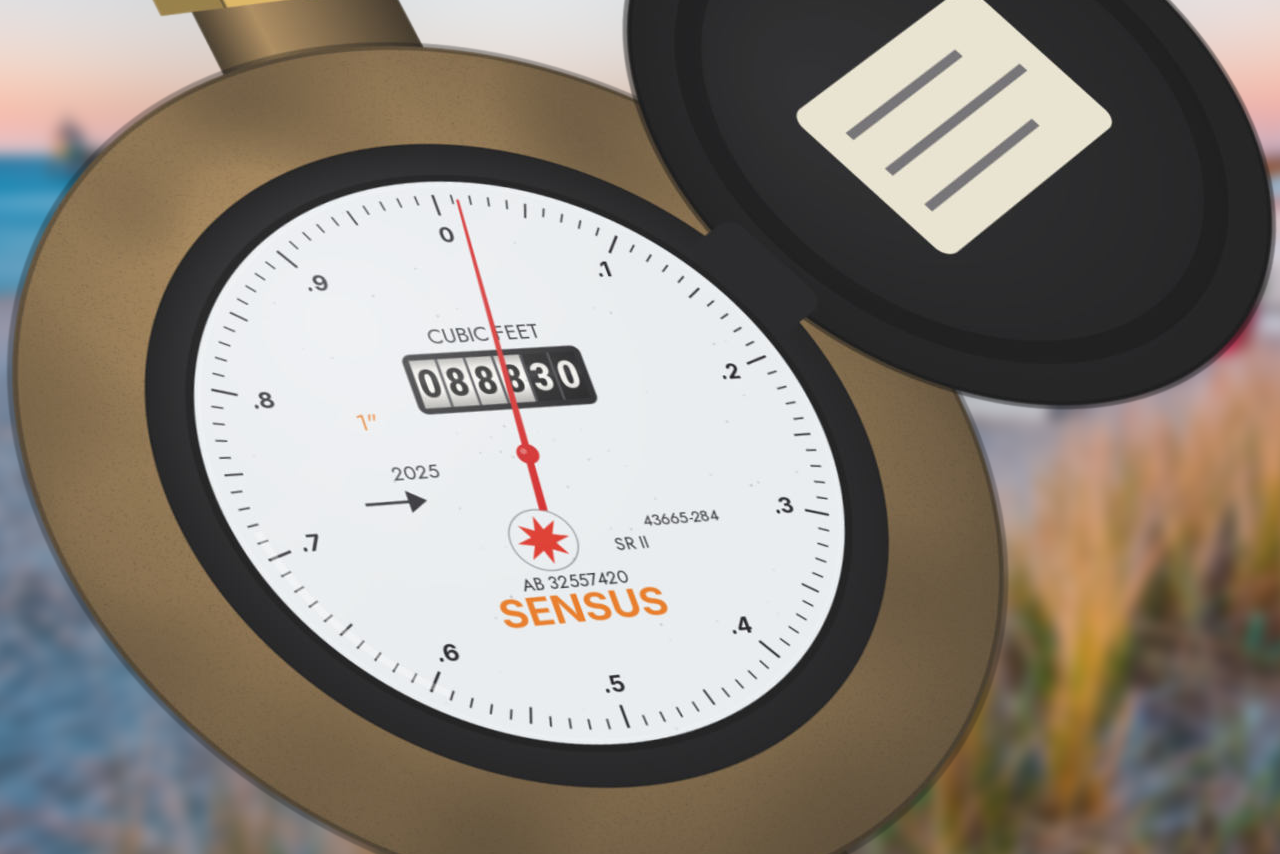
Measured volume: 88830.01 ft³
